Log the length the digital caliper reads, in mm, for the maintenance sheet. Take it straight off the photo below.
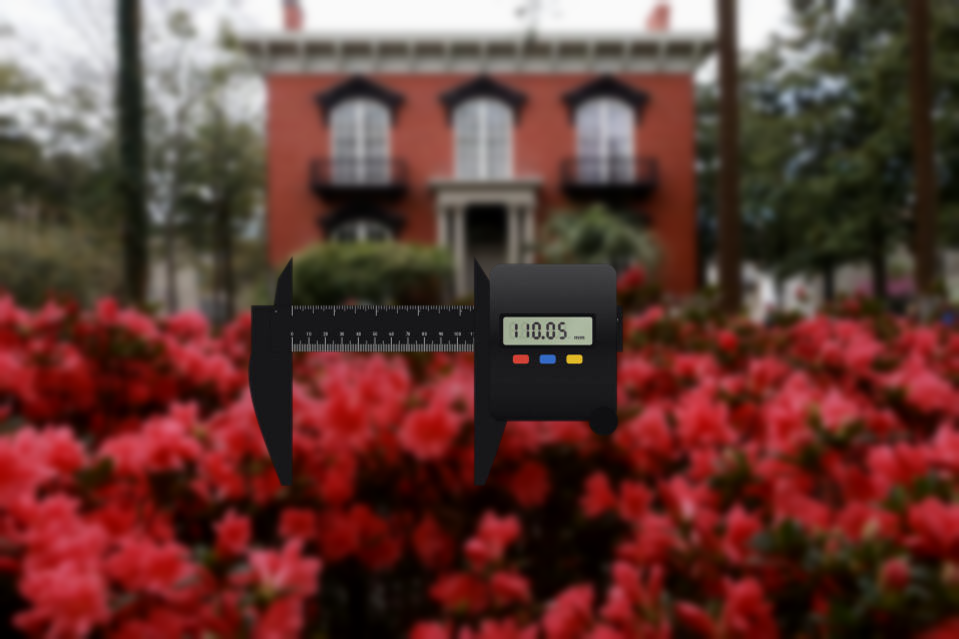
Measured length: 110.05 mm
